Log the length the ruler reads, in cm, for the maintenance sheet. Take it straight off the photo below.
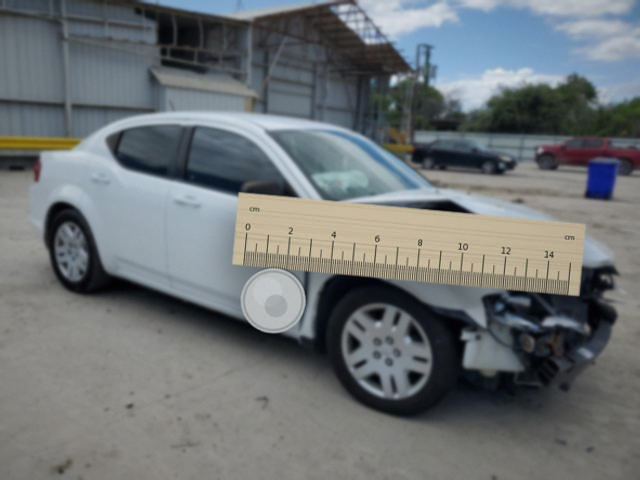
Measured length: 3 cm
